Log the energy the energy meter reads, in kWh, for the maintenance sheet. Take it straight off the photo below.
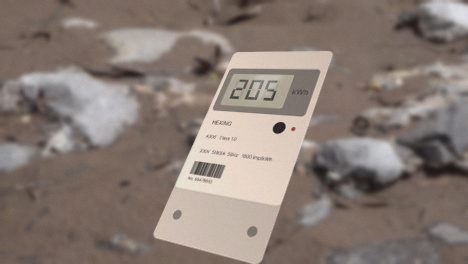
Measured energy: 205 kWh
